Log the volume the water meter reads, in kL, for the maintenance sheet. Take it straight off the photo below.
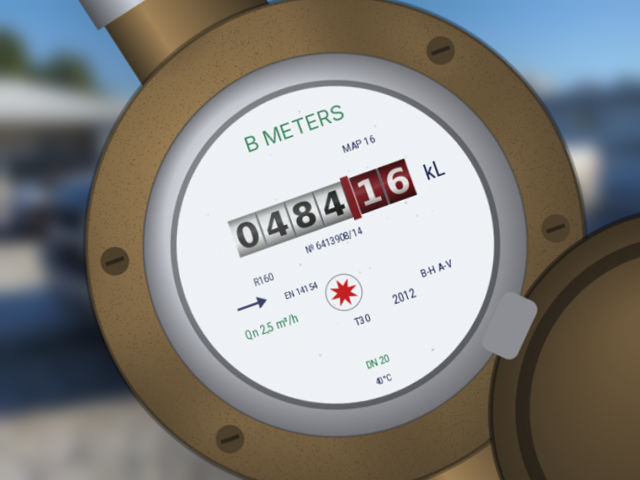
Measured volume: 484.16 kL
